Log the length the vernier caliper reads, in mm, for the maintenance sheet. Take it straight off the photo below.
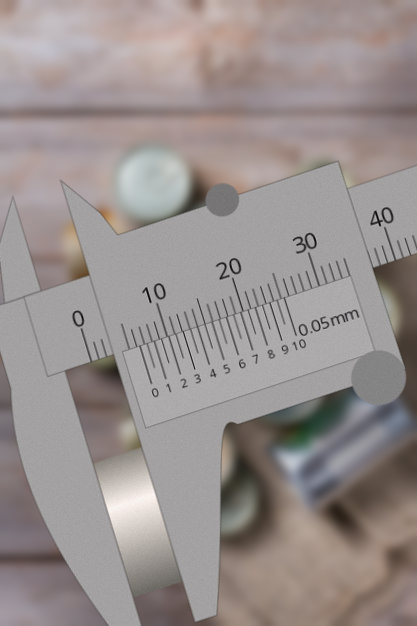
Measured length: 6.4 mm
